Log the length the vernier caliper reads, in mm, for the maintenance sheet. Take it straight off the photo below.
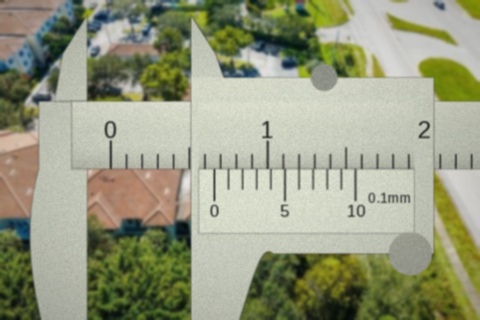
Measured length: 6.6 mm
